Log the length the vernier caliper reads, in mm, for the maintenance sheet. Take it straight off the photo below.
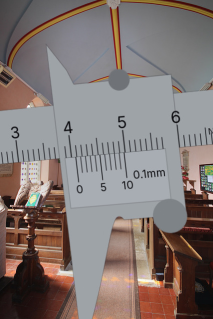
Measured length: 40.8 mm
